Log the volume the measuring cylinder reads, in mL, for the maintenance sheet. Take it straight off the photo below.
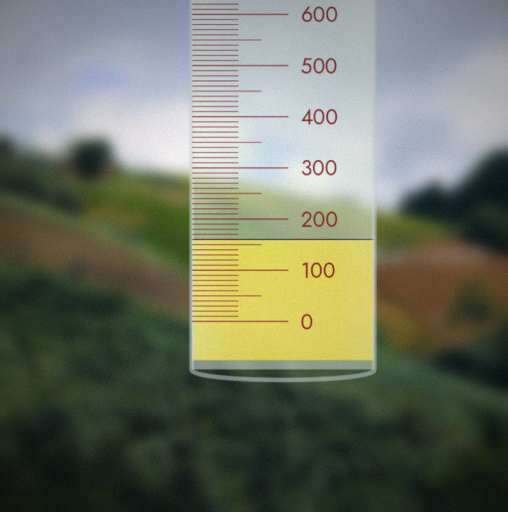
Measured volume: 160 mL
